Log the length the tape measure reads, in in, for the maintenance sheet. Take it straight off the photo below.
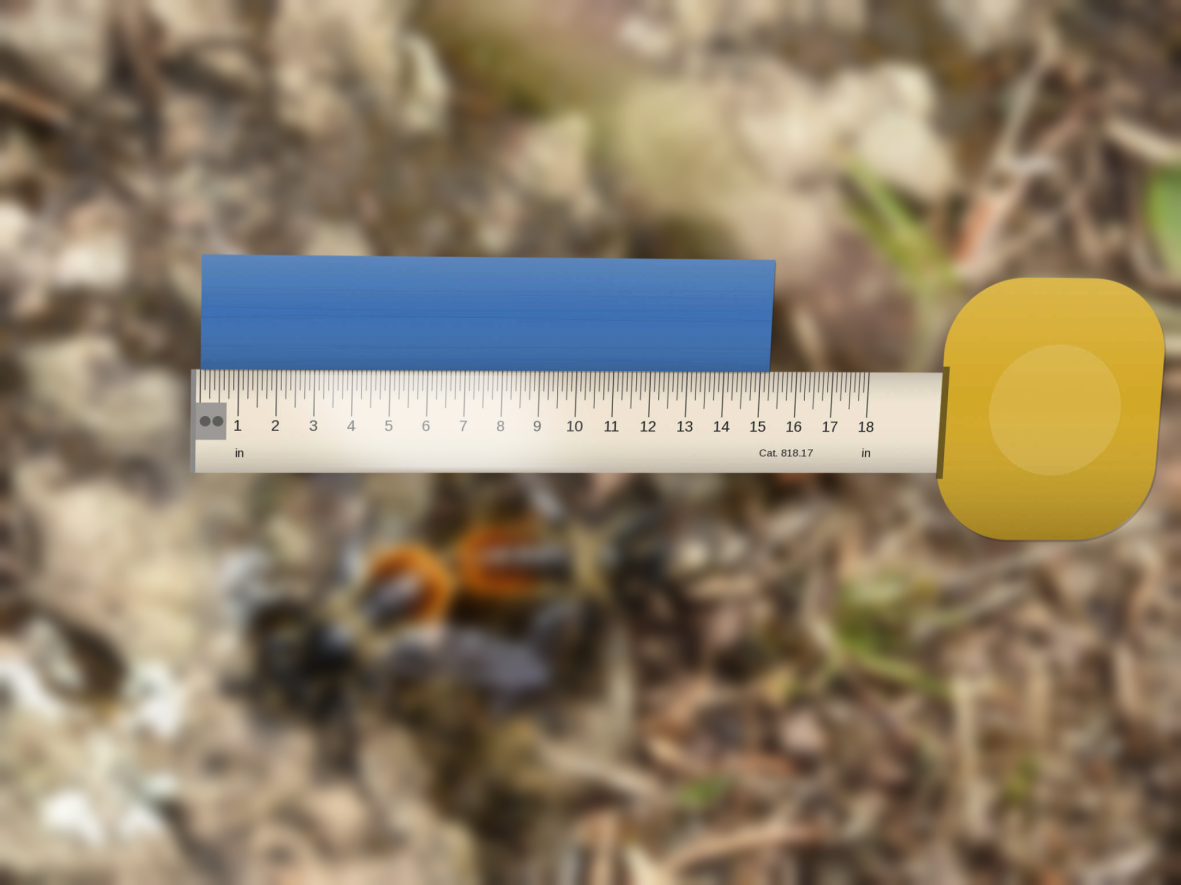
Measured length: 15.25 in
